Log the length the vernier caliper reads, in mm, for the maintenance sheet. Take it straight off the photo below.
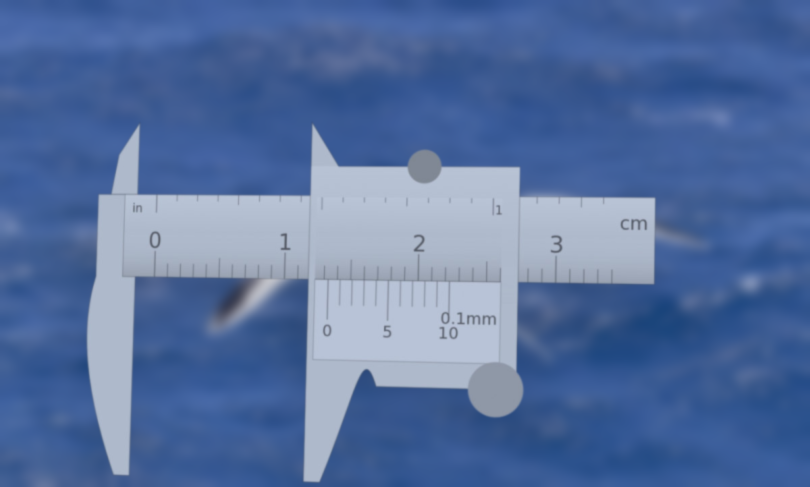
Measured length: 13.3 mm
